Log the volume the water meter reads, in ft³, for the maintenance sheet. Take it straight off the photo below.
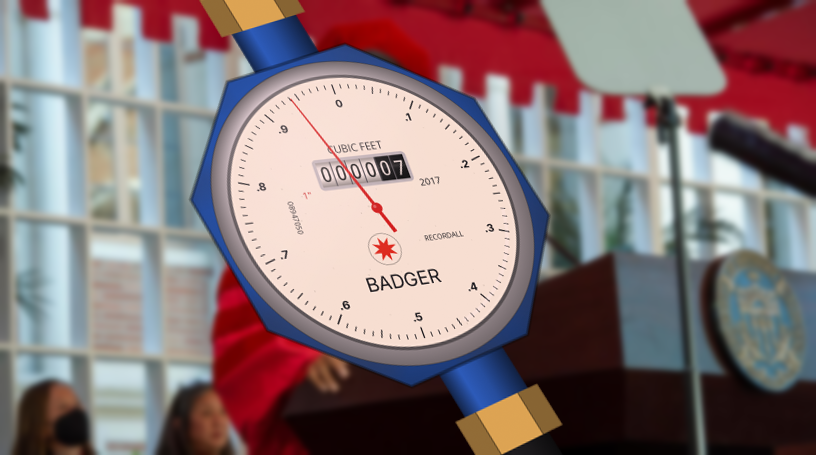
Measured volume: 6.94 ft³
